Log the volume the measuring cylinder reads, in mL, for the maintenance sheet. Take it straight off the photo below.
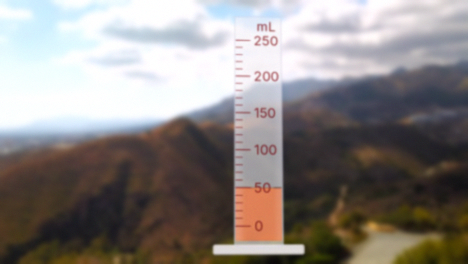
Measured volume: 50 mL
